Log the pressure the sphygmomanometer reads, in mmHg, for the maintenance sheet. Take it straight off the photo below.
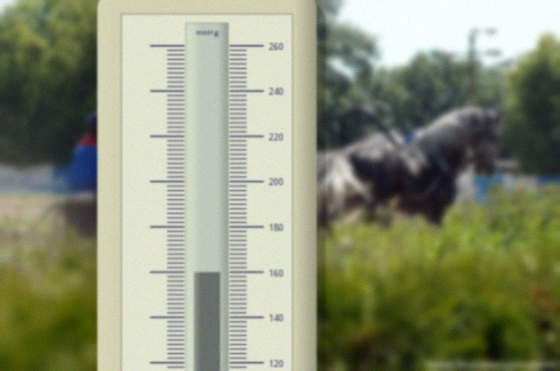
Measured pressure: 160 mmHg
